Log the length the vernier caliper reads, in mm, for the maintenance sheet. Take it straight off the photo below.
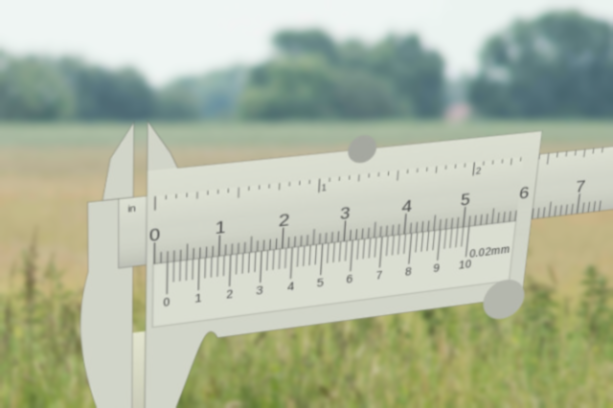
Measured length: 2.0 mm
